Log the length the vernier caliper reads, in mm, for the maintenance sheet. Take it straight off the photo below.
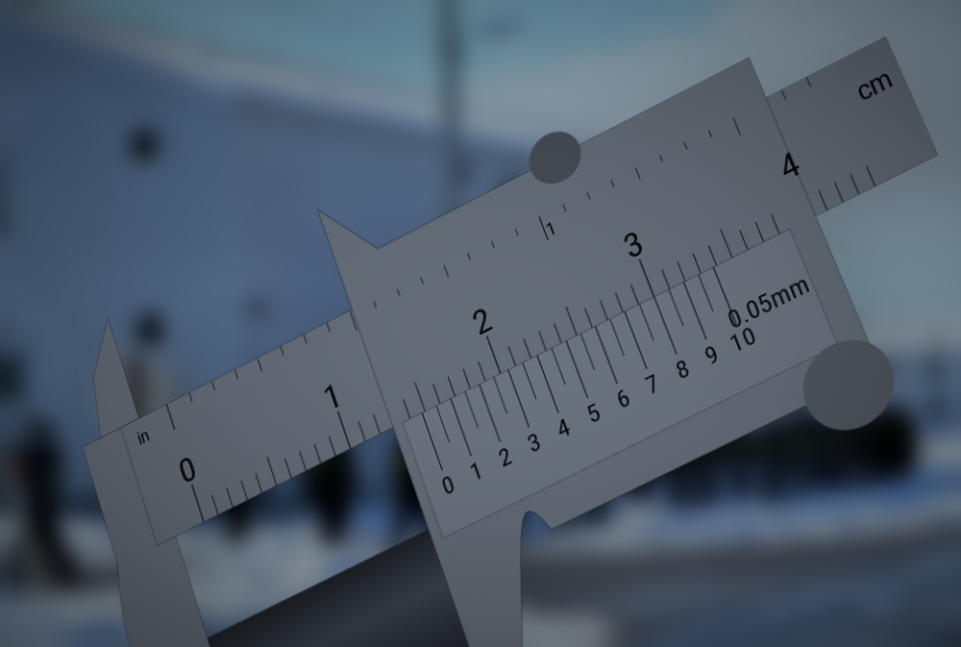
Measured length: 14.8 mm
